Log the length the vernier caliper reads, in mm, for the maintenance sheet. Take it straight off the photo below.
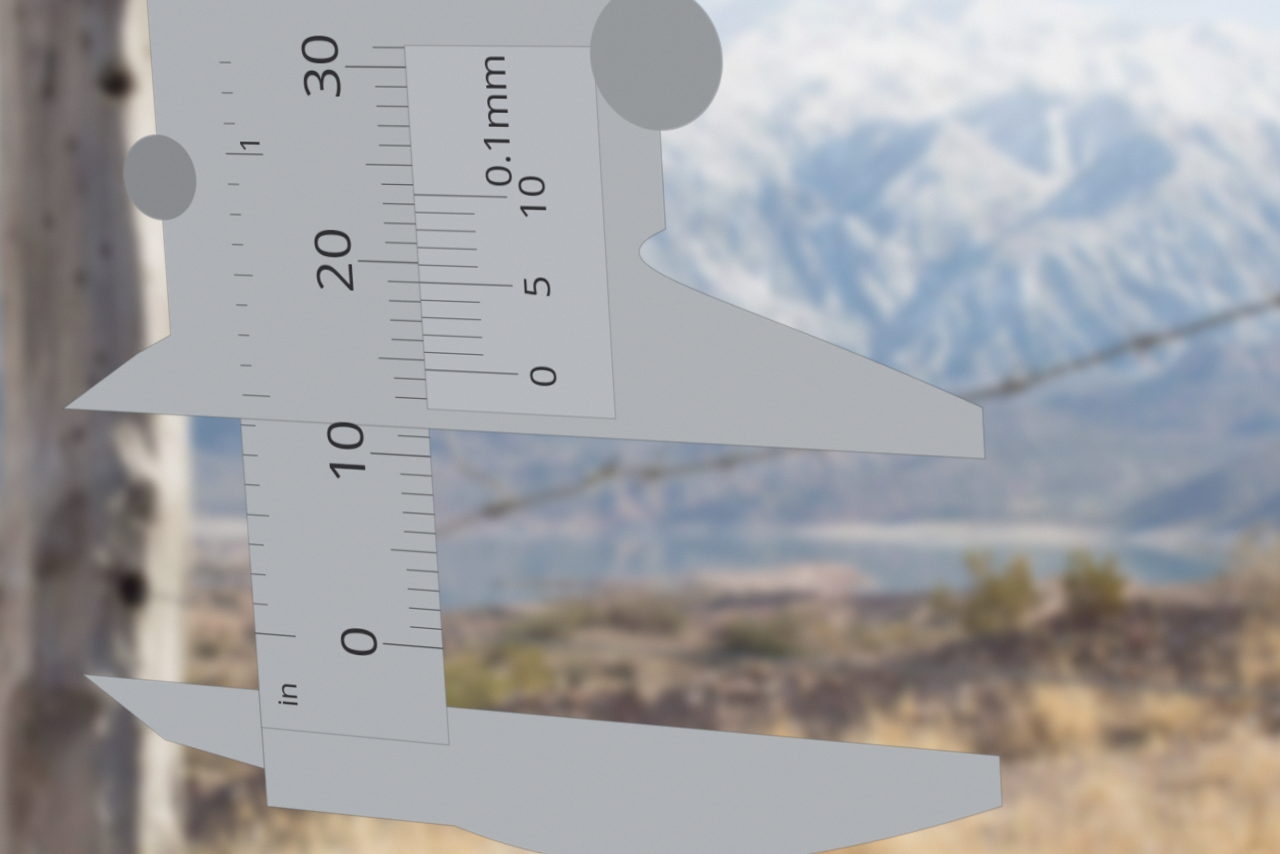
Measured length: 14.5 mm
